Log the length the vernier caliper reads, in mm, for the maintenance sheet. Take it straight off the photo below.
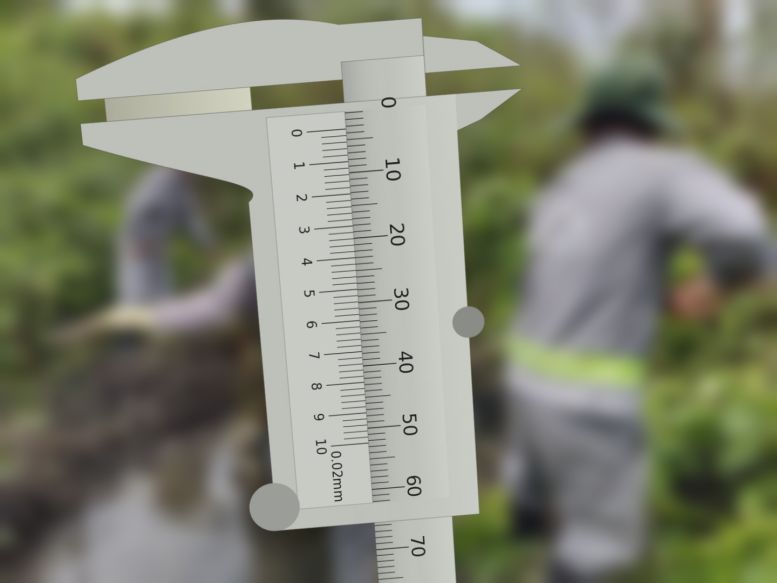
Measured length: 3.4 mm
